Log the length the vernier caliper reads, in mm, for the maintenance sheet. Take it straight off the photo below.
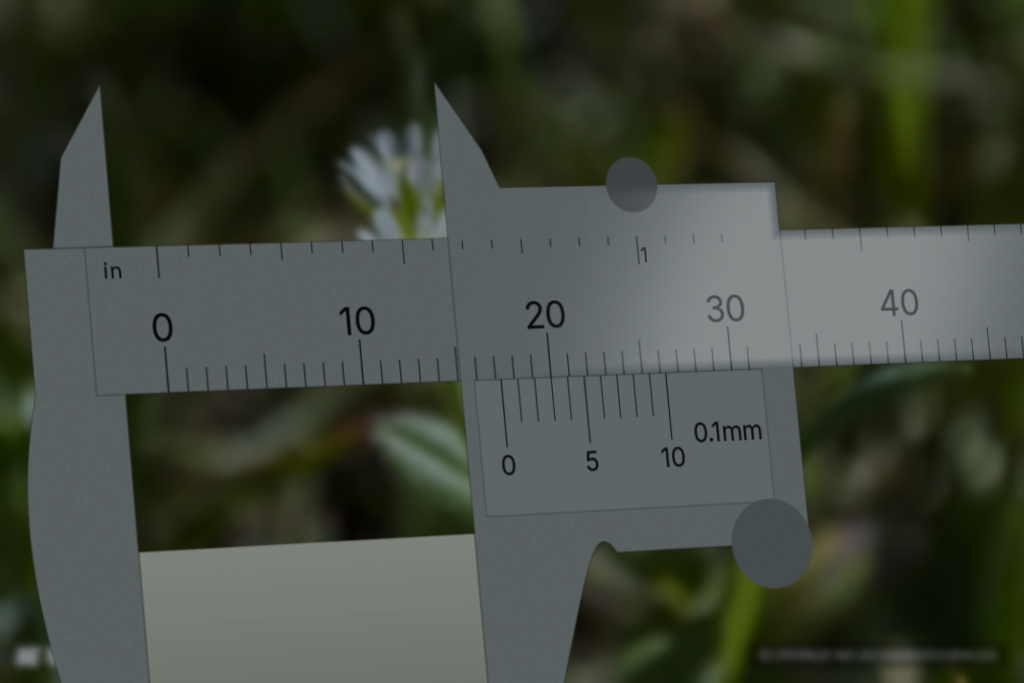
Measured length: 17.3 mm
